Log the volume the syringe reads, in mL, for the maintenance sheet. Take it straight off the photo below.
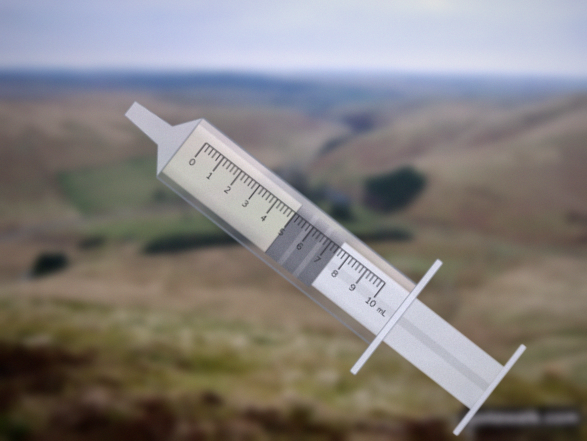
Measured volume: 5 mL
